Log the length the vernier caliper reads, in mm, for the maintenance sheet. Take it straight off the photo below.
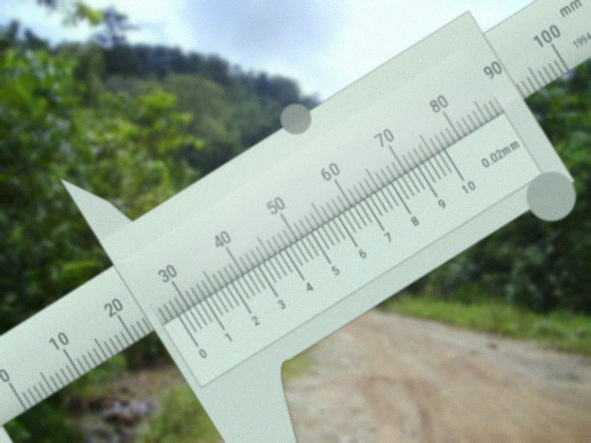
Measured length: 28.0 mm
